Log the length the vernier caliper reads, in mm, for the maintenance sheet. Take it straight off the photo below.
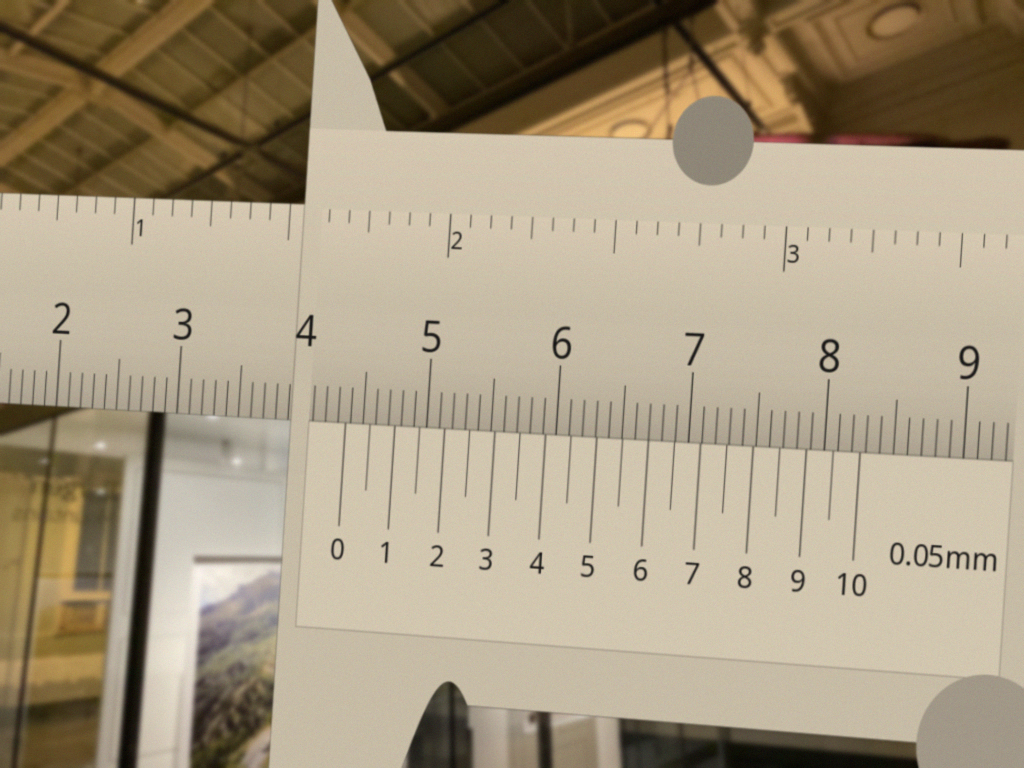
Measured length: 43.6 mm
